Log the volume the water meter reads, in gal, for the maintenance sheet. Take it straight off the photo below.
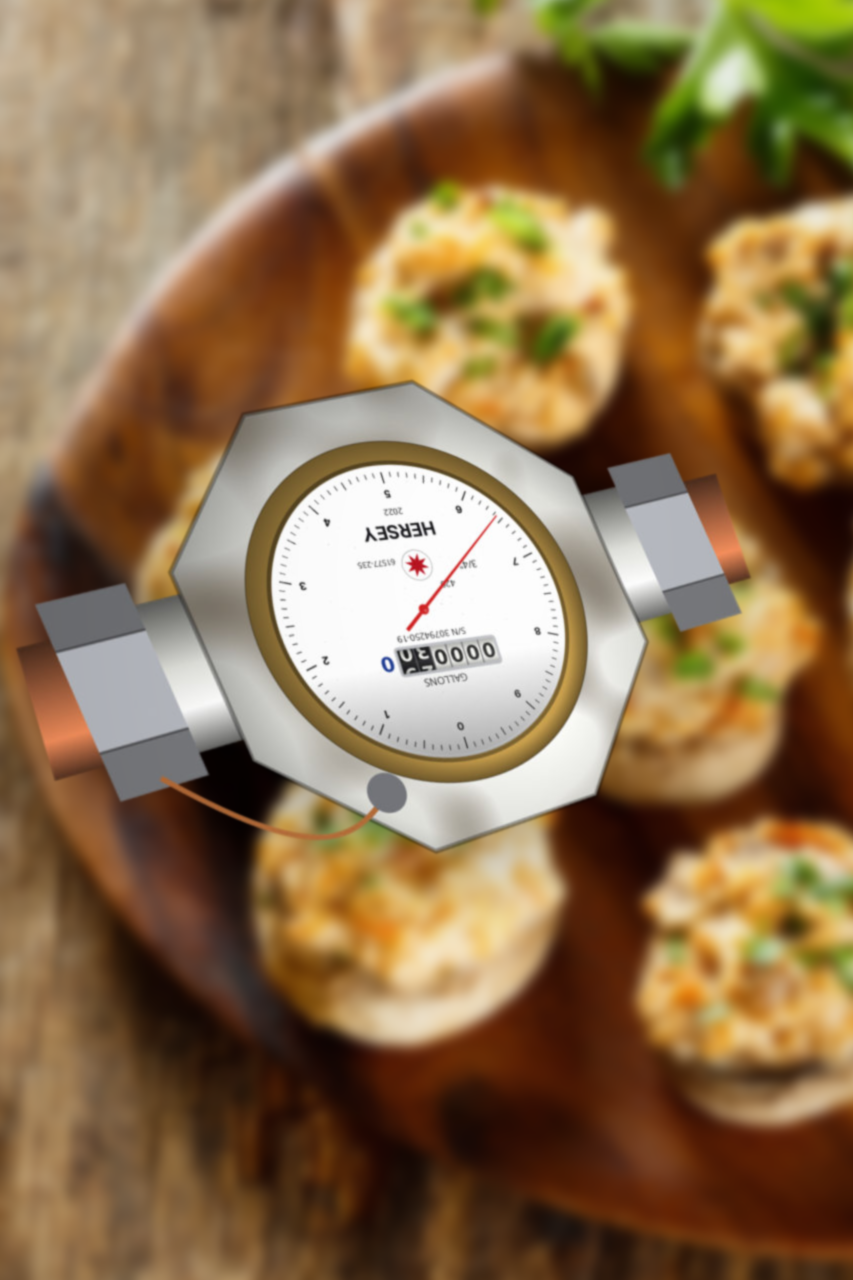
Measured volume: 296.4 gal
